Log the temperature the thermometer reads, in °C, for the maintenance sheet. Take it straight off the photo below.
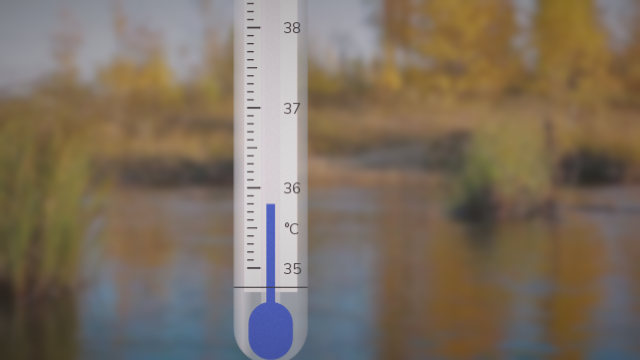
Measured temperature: 35.8 °C
